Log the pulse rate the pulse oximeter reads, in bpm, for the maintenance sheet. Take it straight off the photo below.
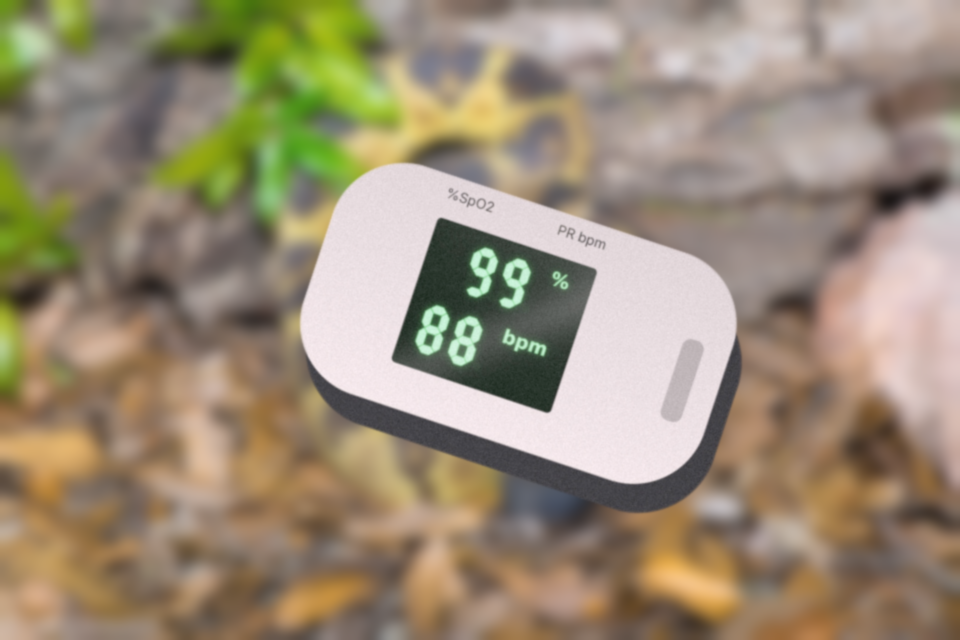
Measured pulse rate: 88 bpm
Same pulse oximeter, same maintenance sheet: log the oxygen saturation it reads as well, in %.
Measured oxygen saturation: 99 %
